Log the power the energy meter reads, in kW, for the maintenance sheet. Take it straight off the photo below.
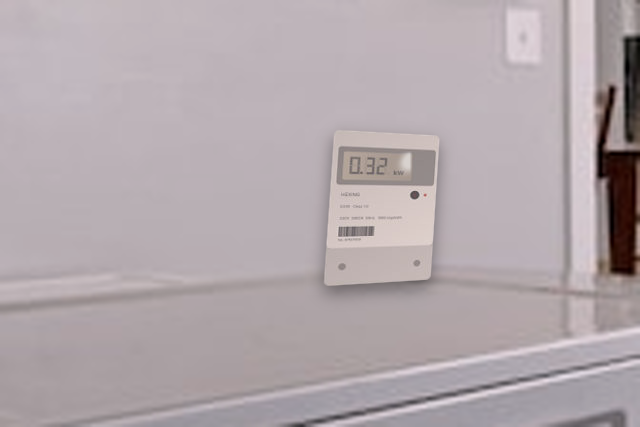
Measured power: 0.32 kW
